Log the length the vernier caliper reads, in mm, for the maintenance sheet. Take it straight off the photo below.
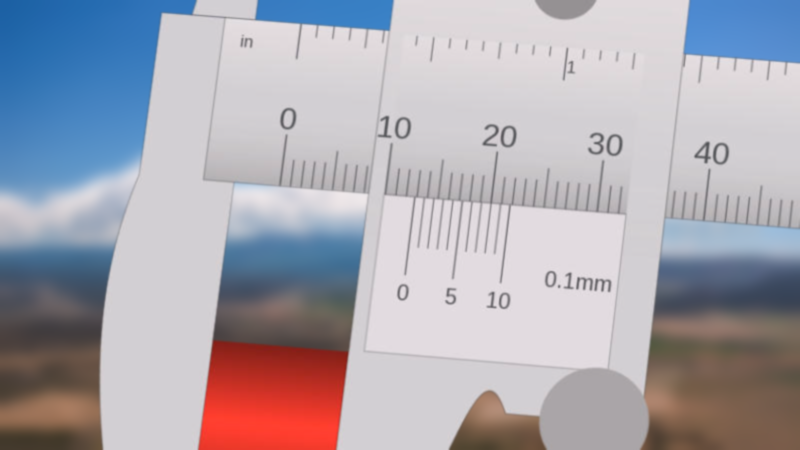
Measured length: 12.8 mm
